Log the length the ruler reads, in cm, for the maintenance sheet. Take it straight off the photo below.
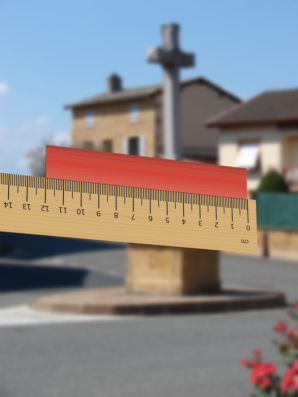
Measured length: 12 cm
